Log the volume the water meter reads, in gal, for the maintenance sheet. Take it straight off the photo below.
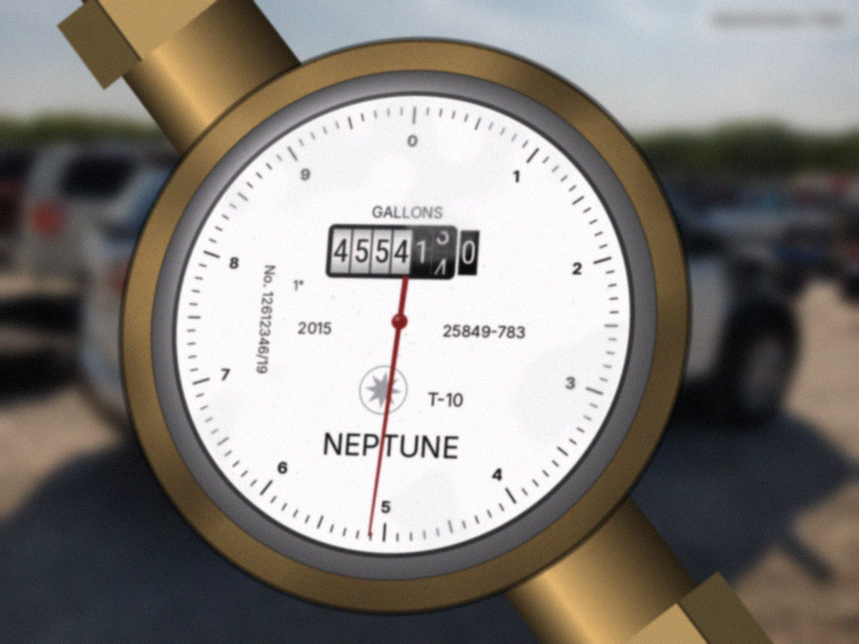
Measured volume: 4554135.1 gal
